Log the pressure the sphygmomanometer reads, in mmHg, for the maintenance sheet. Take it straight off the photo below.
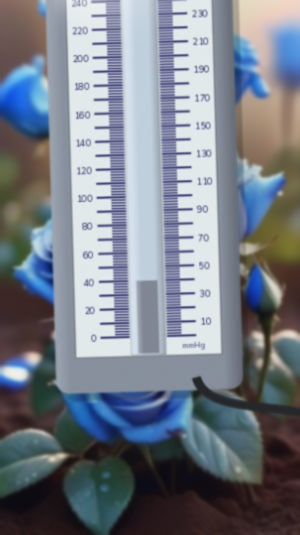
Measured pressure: 40 mmHg
